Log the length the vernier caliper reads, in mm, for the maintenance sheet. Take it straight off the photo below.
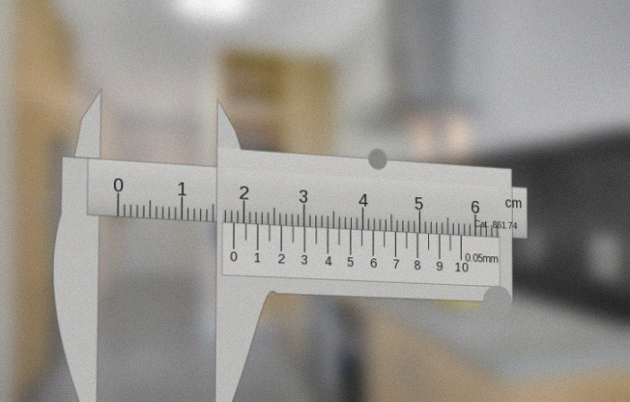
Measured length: 18.4 mm
